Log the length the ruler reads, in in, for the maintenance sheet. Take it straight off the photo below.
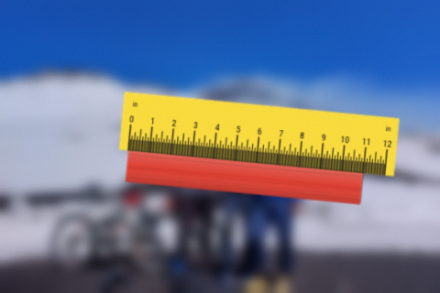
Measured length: 11 in
